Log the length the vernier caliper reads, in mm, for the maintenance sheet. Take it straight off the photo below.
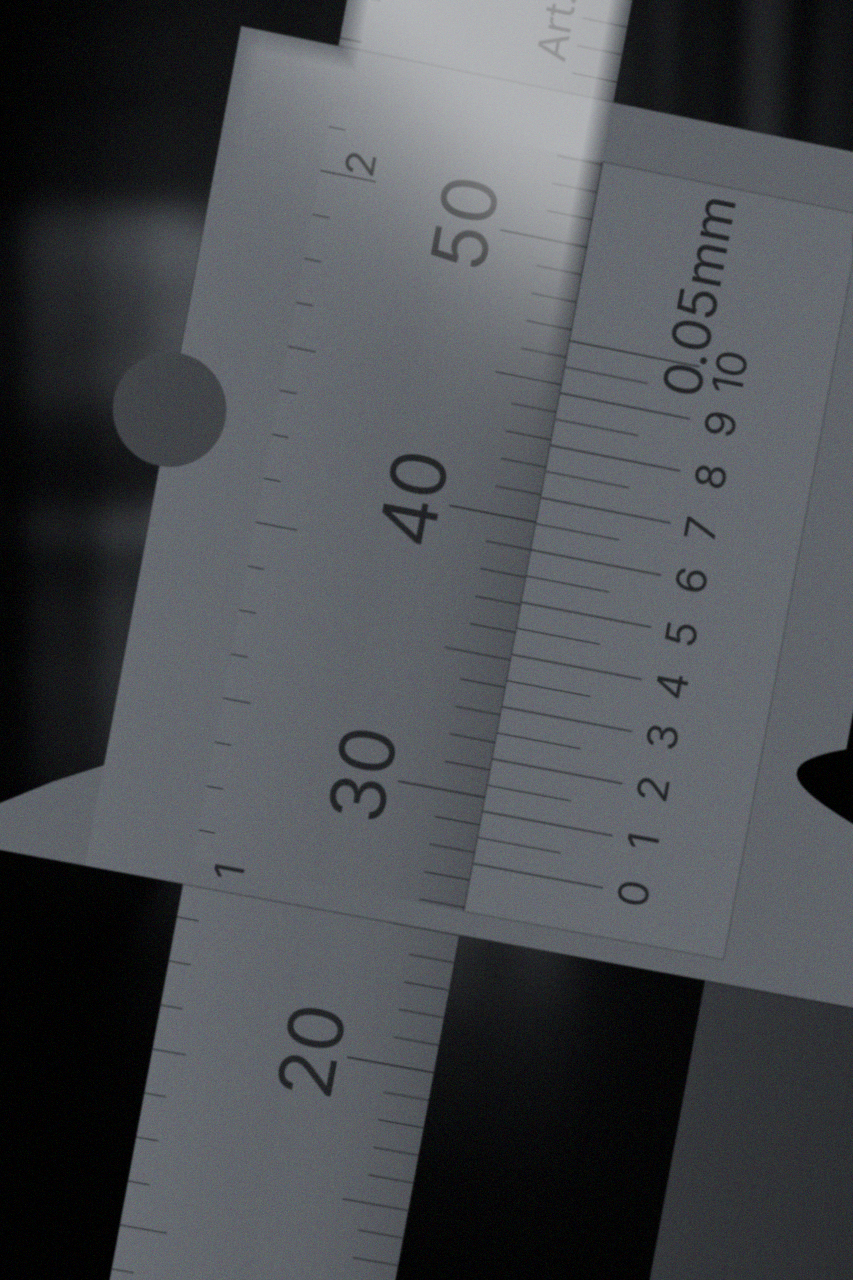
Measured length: 27.6 mm
